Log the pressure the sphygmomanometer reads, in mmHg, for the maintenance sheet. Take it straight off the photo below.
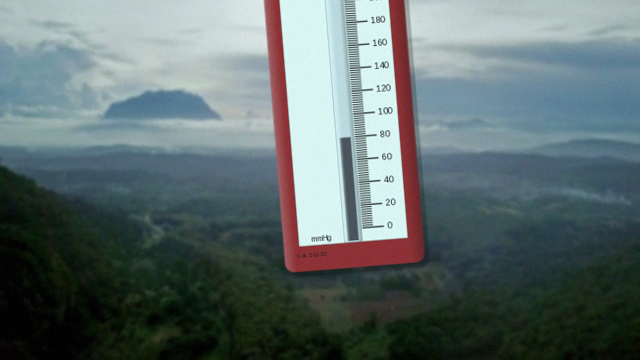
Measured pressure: 80 mmHg
